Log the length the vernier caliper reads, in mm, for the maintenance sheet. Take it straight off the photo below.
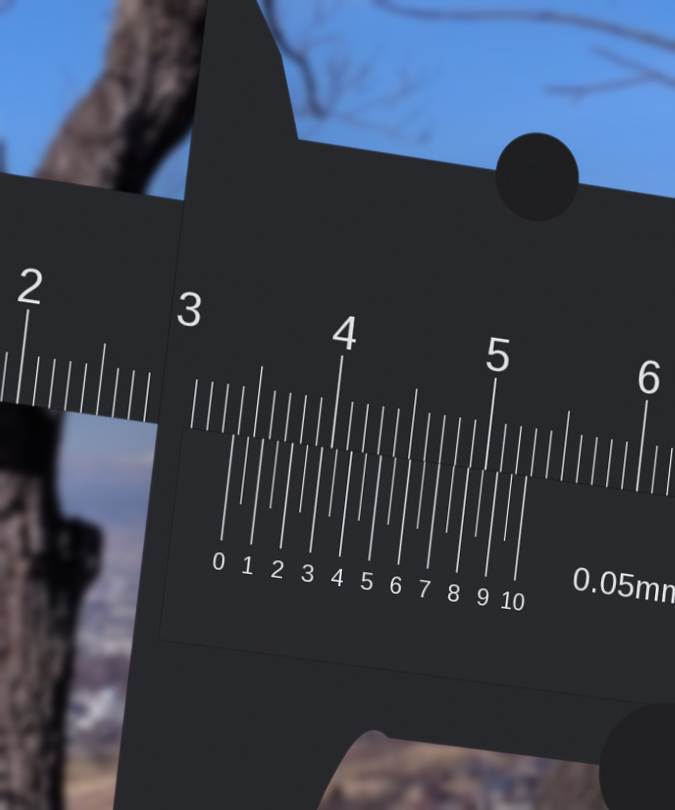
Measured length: 33.7 mm
